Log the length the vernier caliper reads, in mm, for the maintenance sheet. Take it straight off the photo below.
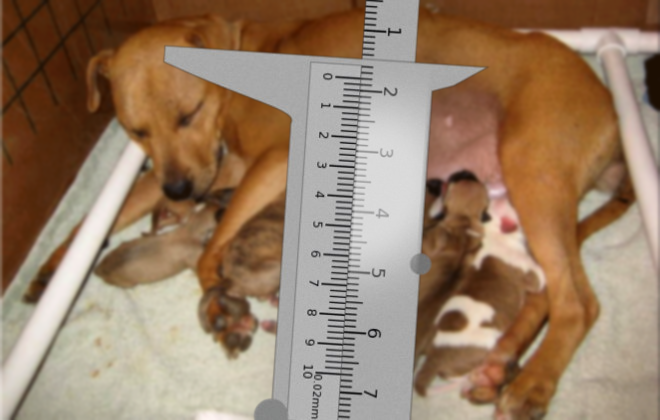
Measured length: 18.0 mm
